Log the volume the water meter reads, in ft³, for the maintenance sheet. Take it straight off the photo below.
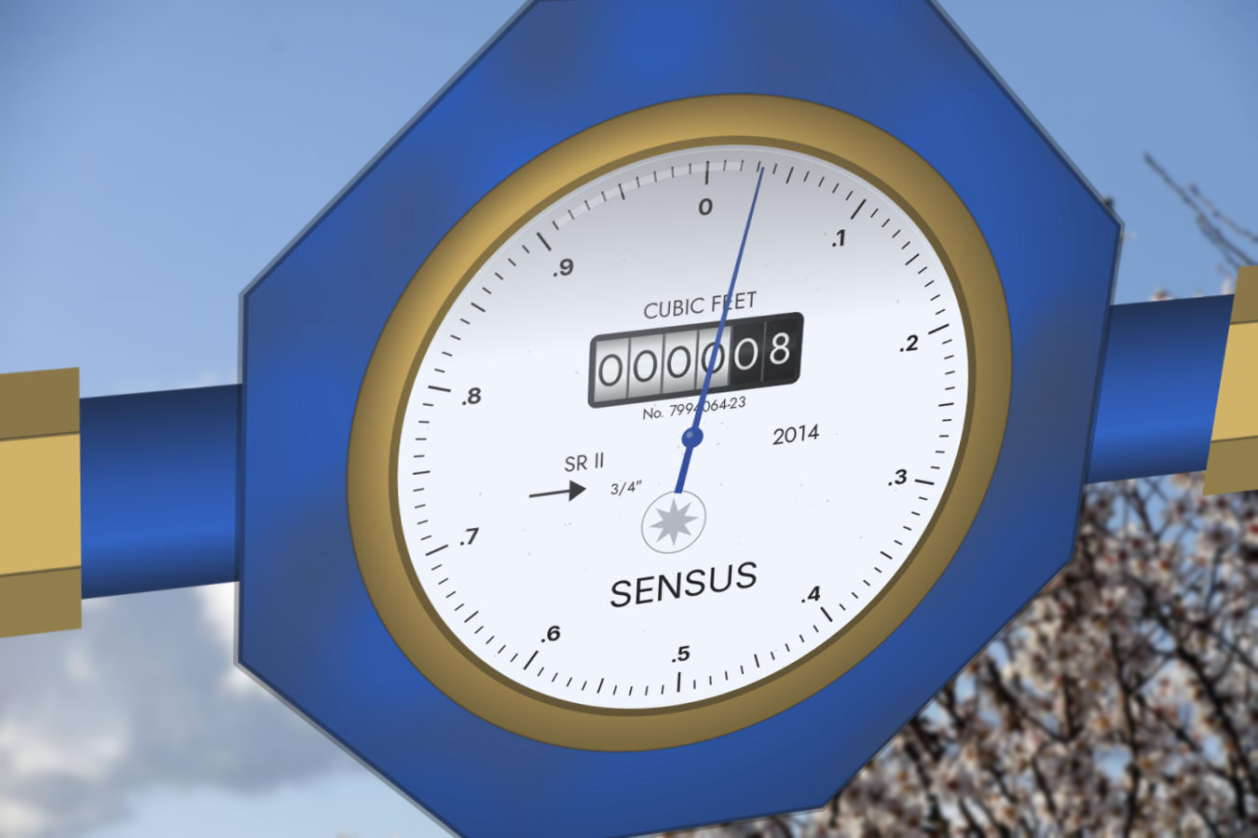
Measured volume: 8.03 ft³
